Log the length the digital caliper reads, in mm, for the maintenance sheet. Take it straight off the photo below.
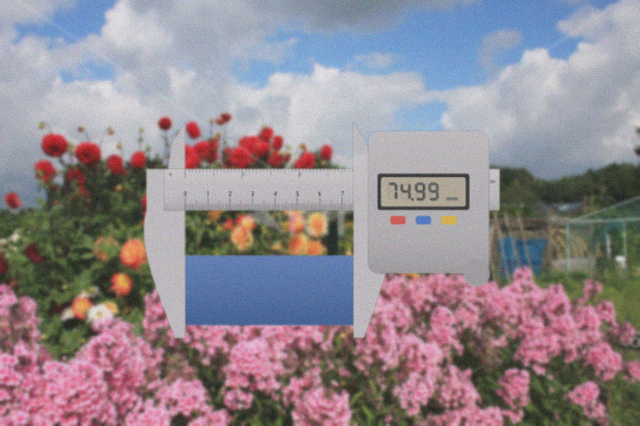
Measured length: 74.99 mm
